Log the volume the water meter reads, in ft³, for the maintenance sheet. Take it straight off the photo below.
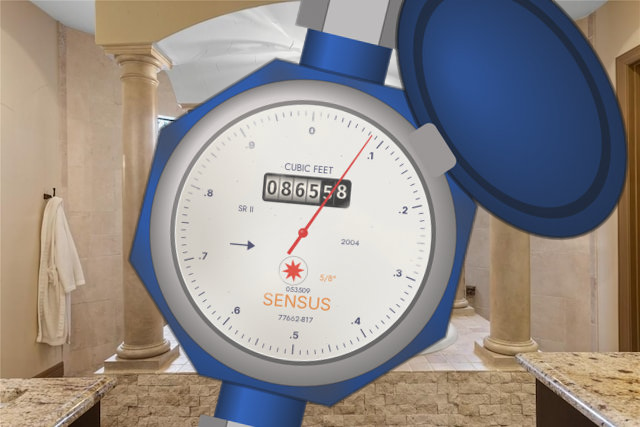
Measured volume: 86558.08 ft³
